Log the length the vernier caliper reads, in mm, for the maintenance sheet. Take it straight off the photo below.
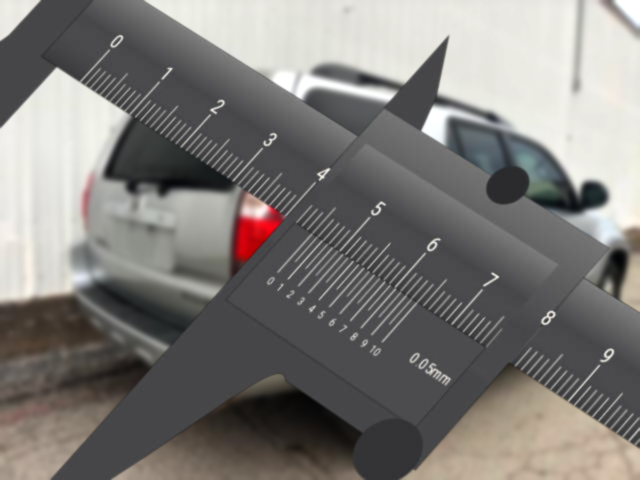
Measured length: 45.0 mm
